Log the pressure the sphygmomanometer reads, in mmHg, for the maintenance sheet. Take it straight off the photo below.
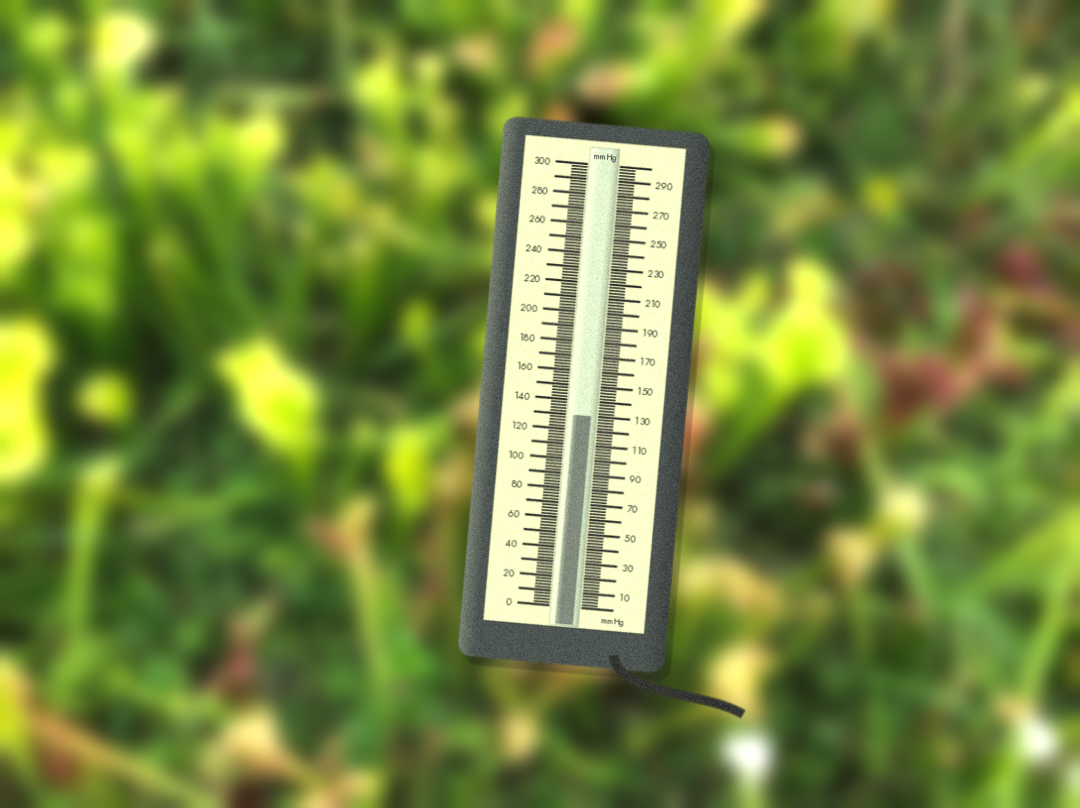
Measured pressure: 130 mmHg
